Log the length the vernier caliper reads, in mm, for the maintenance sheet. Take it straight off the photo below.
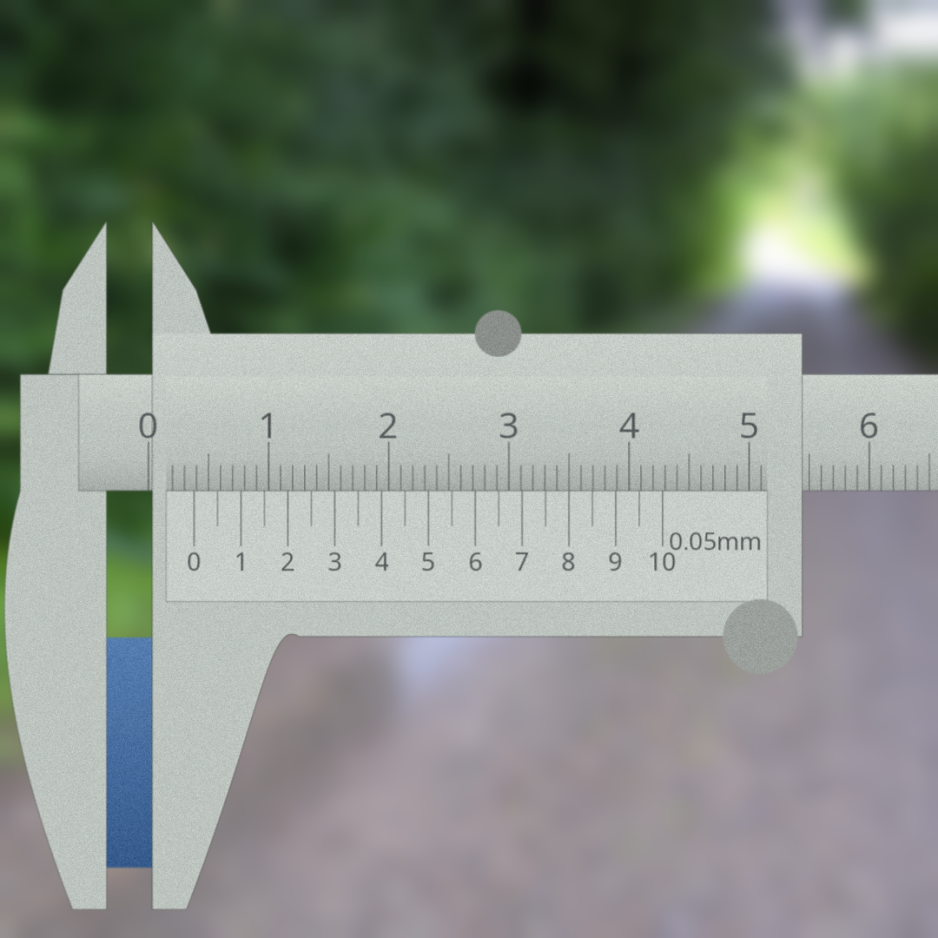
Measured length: 3.8 mm
